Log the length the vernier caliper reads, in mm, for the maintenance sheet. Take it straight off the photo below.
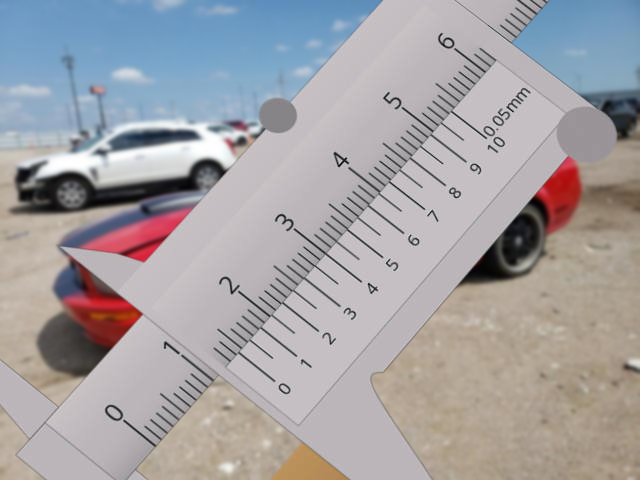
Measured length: 14.4 mm
